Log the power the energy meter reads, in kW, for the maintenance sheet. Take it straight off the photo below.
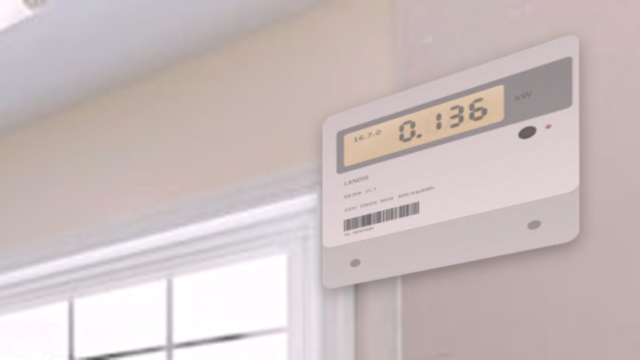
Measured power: 0.136 kW
